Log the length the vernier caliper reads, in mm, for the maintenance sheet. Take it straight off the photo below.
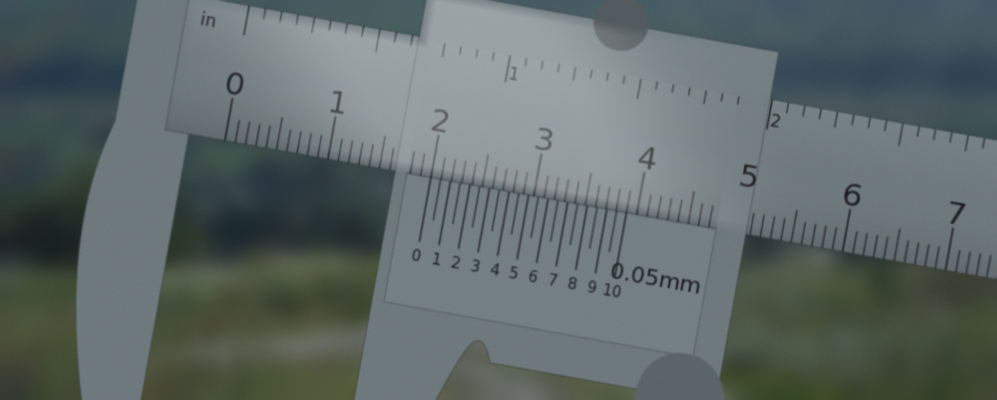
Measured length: 20.0 mm
